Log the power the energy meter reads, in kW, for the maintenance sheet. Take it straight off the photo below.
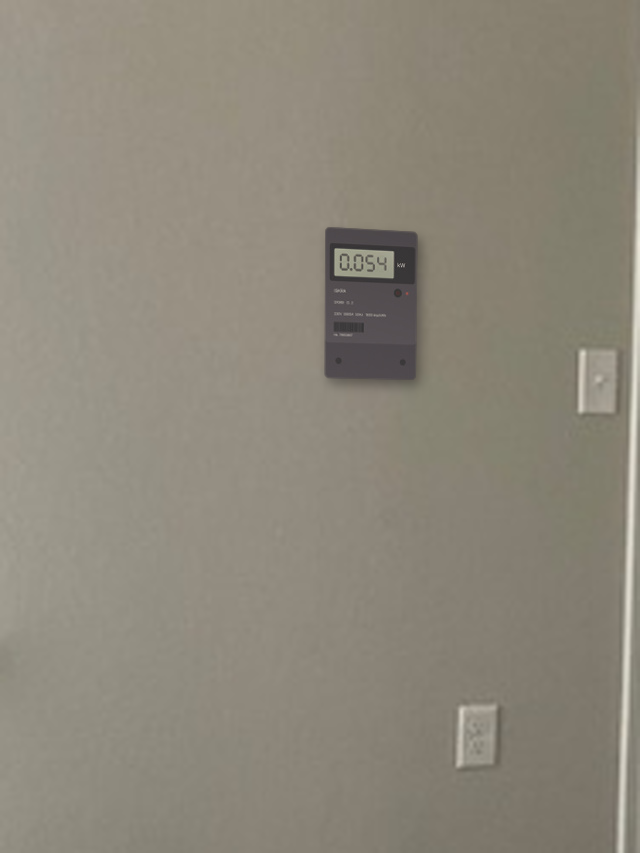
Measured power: 0.054 kW
